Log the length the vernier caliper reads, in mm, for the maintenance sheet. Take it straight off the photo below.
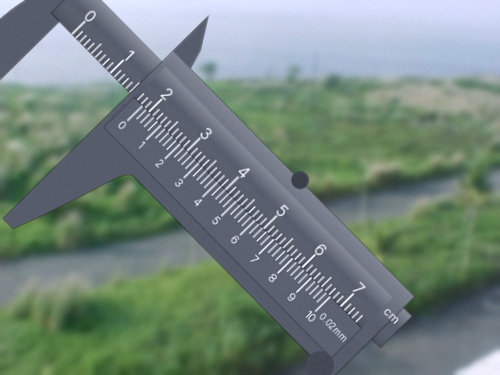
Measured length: 18.4 mm
